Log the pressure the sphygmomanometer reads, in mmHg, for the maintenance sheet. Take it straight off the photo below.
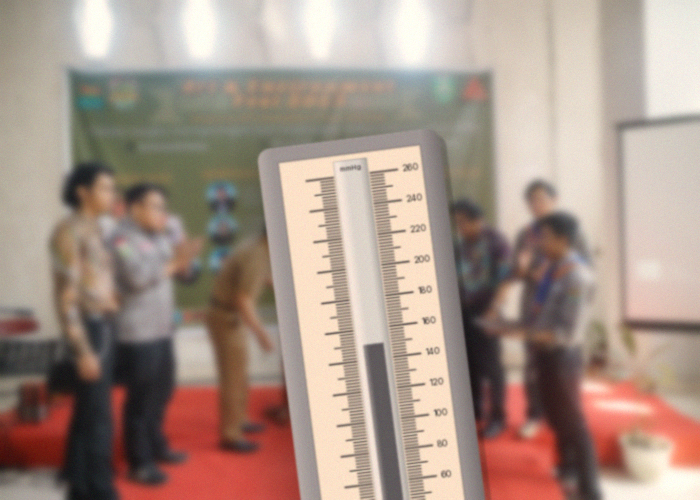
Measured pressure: 150 mmHg
